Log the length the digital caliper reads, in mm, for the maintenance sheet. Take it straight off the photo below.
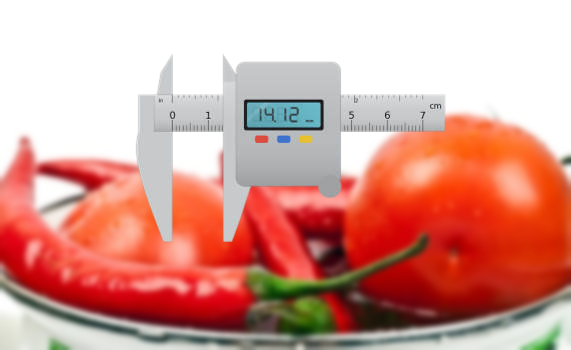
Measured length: 14.12 mm
